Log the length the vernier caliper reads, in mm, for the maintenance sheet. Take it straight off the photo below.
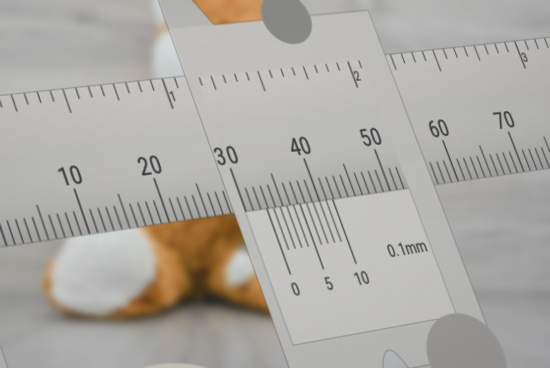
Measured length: 32.8 mm
